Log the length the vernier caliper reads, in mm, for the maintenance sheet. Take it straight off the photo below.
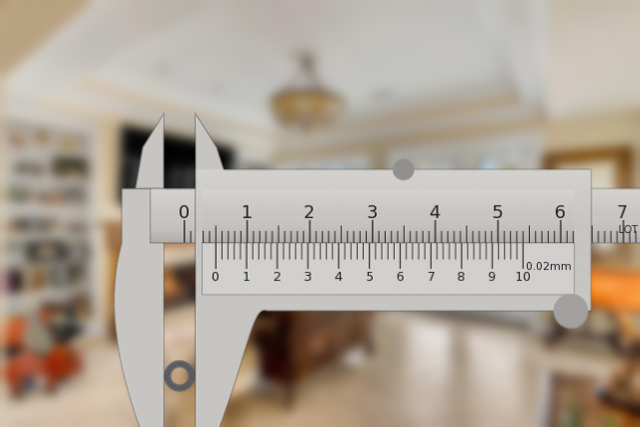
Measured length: 5.0 mm
